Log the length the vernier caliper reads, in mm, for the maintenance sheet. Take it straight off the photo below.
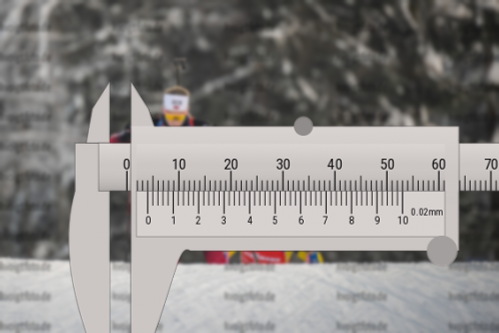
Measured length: 4.0 mm
